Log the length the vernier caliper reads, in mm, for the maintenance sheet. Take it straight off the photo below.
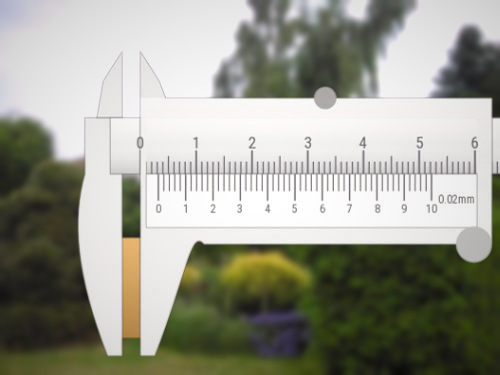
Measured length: 3.2 mm
